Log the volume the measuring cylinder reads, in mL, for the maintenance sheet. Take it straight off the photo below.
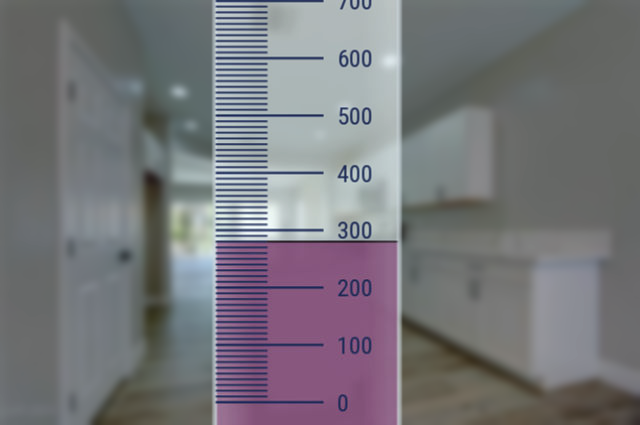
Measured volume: 280 mL
